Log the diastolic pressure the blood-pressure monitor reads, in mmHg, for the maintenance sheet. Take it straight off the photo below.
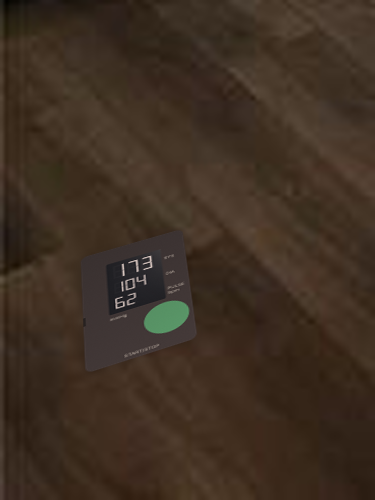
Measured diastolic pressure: 104 mmHg
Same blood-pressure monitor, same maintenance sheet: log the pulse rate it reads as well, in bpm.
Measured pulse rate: 62 bpm
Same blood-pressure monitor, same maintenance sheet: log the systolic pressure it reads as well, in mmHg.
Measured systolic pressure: 173 mmHg
